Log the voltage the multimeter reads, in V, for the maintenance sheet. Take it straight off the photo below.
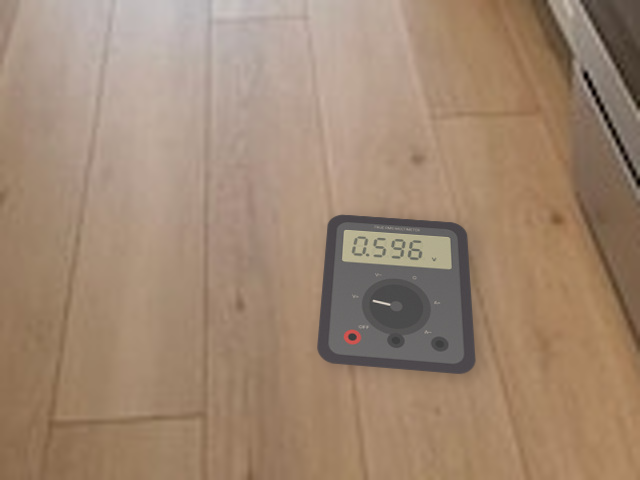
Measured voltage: 0.596 V
